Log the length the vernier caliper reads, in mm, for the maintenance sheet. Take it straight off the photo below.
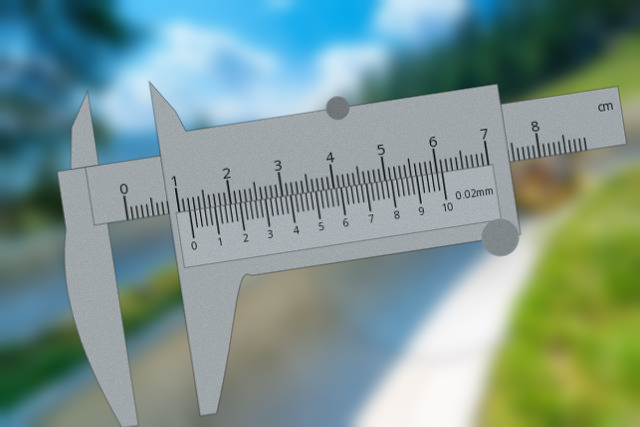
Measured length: 12.0 mm
